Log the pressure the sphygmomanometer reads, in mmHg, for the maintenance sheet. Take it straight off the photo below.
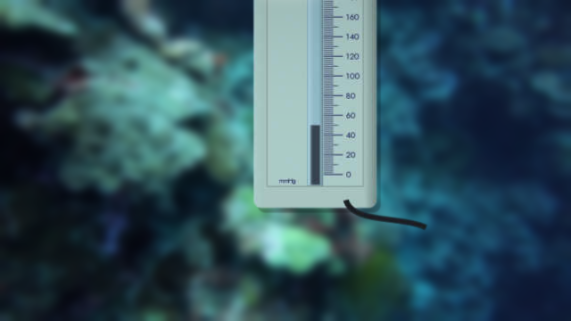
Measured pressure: 50 mmHg
